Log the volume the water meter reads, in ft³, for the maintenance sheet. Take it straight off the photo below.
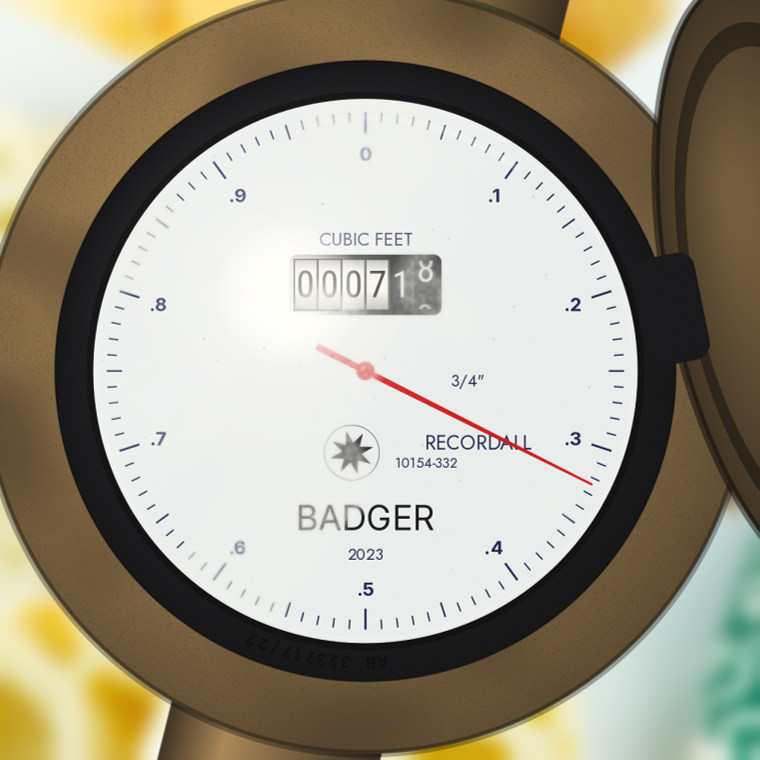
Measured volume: 718.32 ft³
